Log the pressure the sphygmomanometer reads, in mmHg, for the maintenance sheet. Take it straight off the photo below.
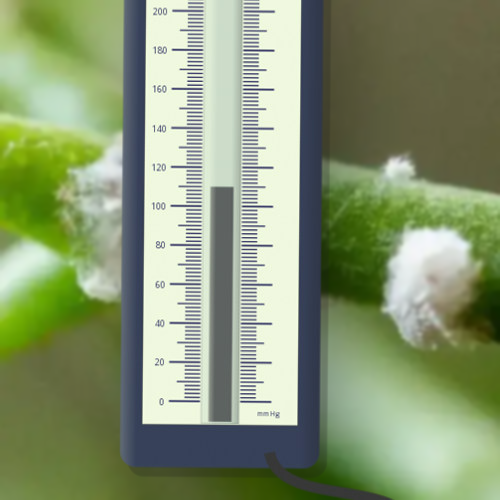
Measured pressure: 110 mmHg
